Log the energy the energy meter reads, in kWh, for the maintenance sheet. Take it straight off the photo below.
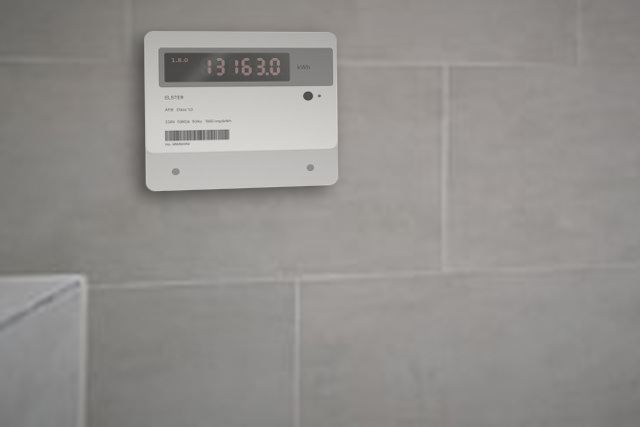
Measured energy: 13163.0 kWh
